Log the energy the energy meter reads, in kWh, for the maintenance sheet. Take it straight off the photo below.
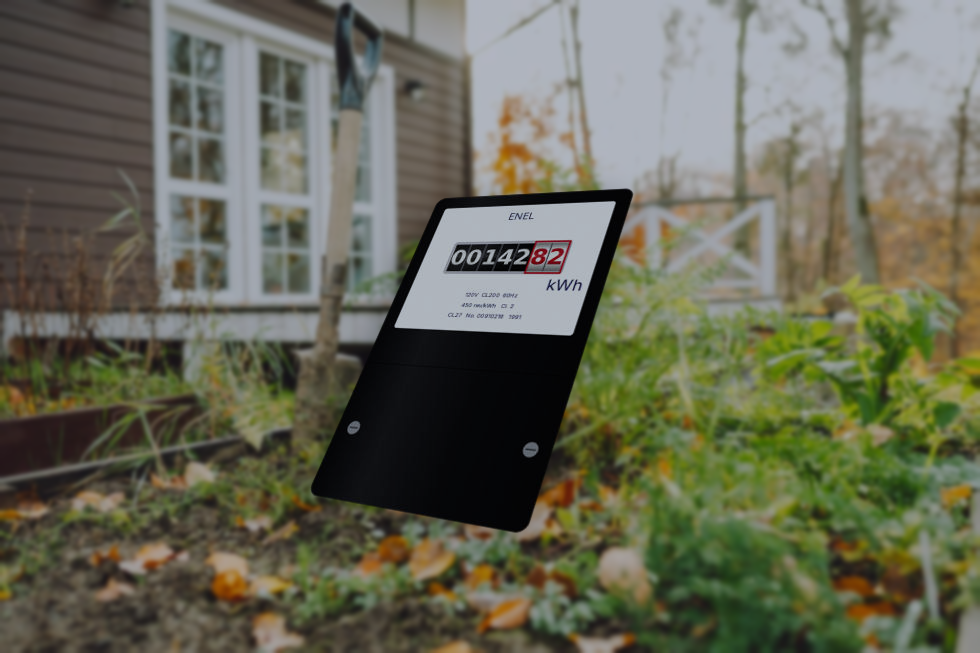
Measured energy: 142.82 kWh
